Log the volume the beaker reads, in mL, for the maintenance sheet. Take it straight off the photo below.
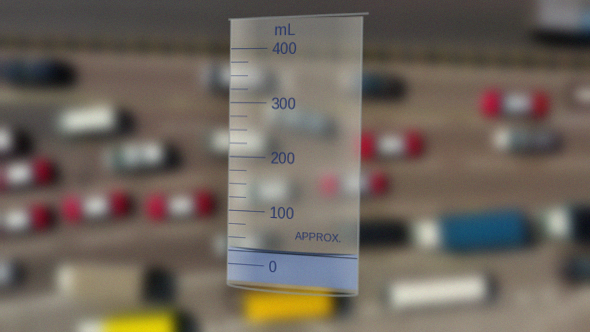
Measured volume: 25 mL
